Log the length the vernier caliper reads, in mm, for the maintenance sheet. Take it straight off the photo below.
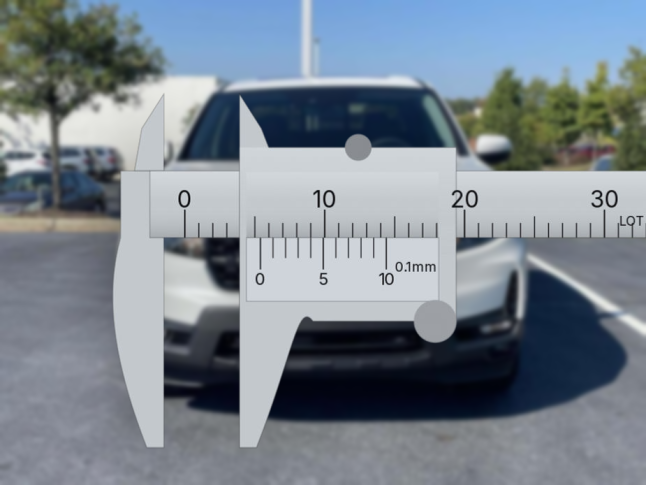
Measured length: 5.4 mm
